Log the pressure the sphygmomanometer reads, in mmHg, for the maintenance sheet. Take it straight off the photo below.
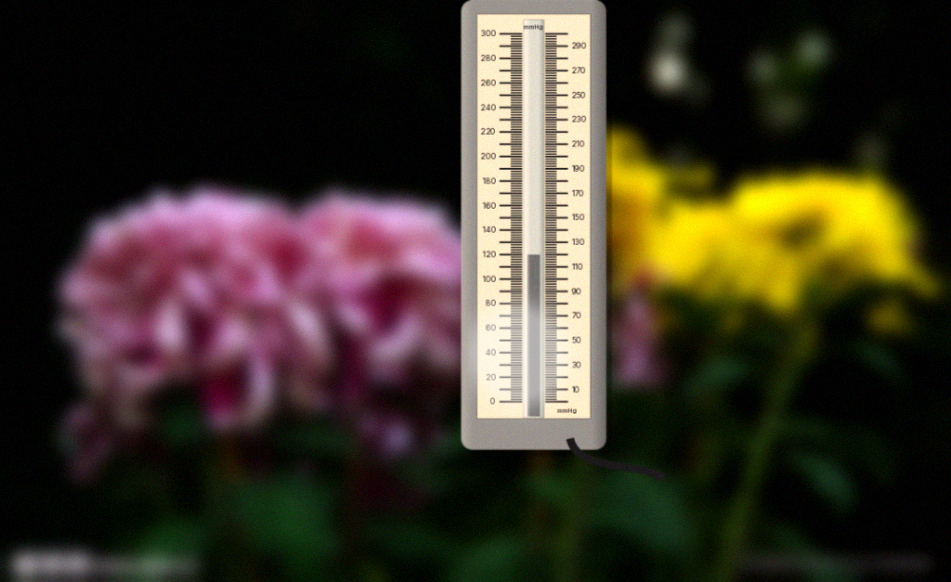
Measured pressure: 120 mmHg
